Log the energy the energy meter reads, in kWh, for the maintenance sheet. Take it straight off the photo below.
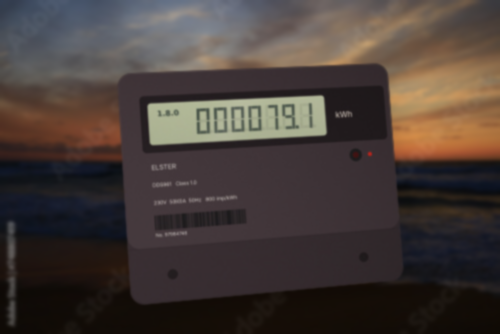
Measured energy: 79.1 kWh
